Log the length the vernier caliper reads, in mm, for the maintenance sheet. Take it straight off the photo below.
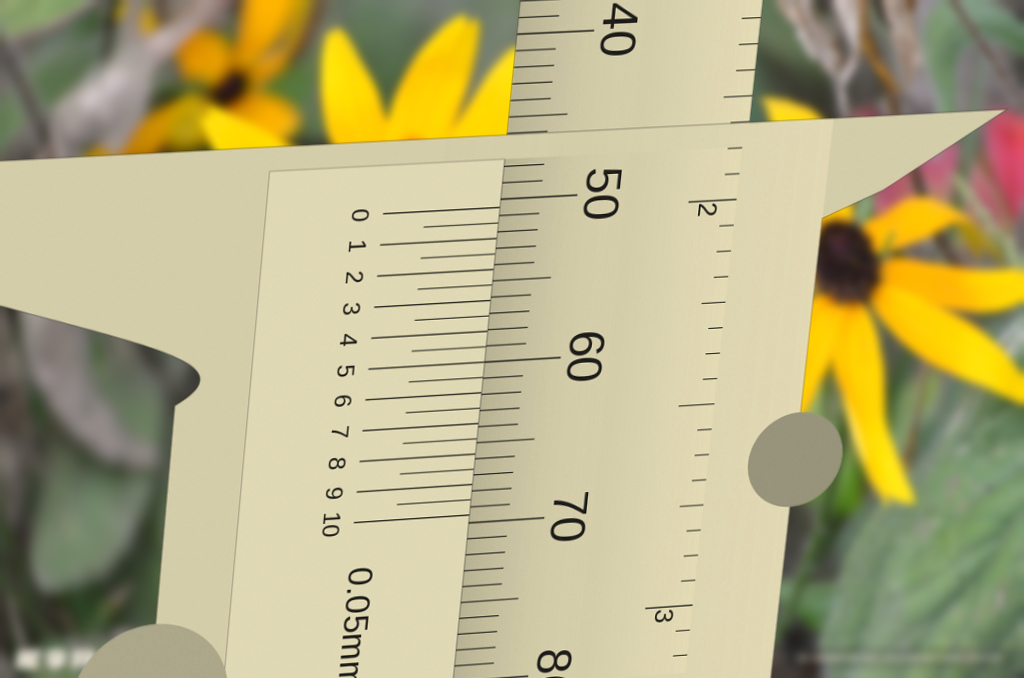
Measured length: 50.5 mm
